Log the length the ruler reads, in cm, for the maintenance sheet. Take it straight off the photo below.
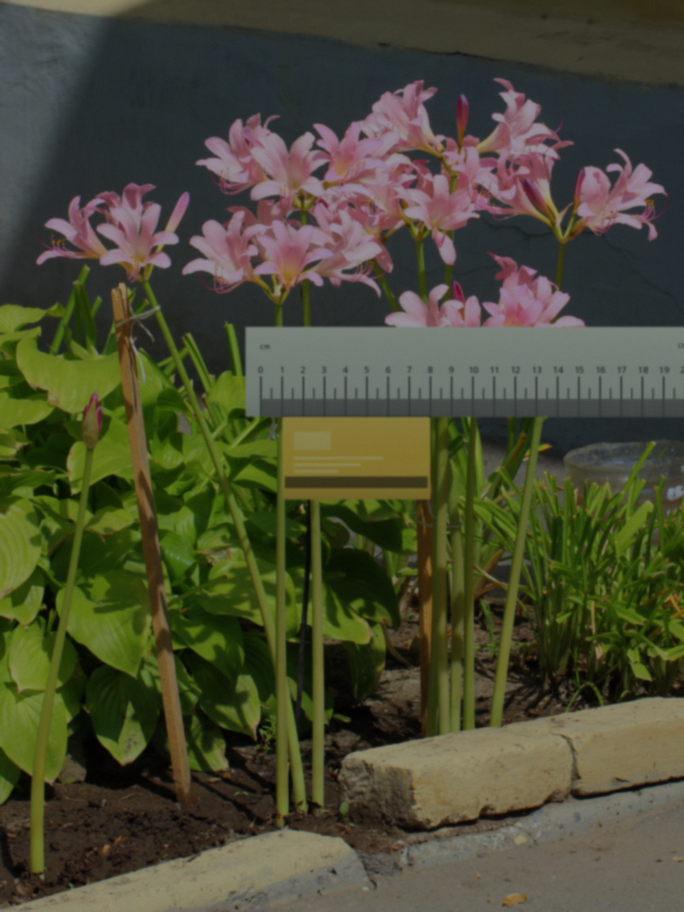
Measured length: 7 cm
